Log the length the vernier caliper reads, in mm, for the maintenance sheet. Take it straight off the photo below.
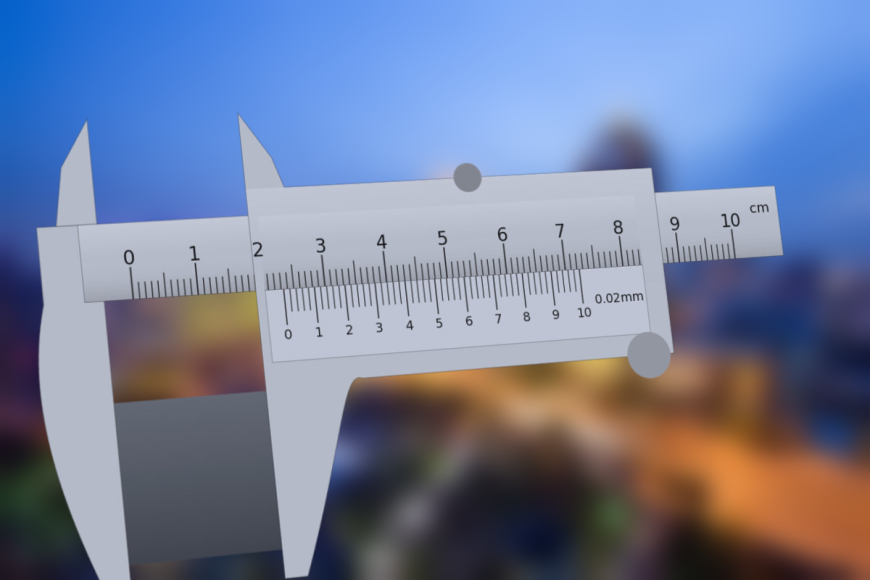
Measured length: 23.4 mm
